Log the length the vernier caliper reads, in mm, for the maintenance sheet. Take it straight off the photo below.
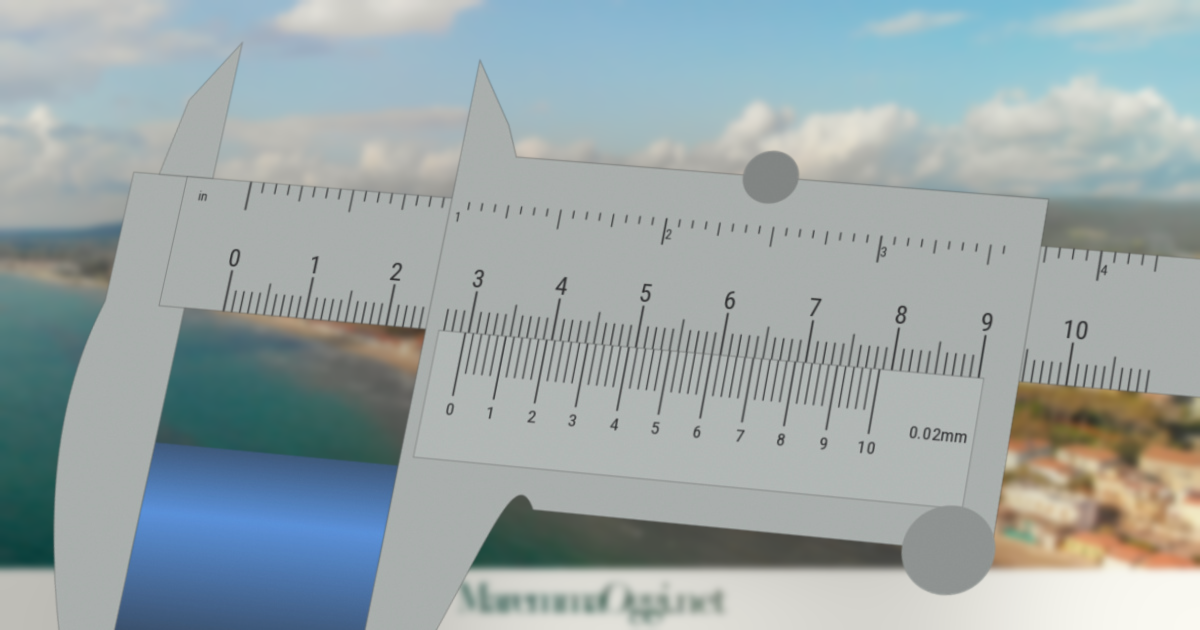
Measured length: 29.6 mm
